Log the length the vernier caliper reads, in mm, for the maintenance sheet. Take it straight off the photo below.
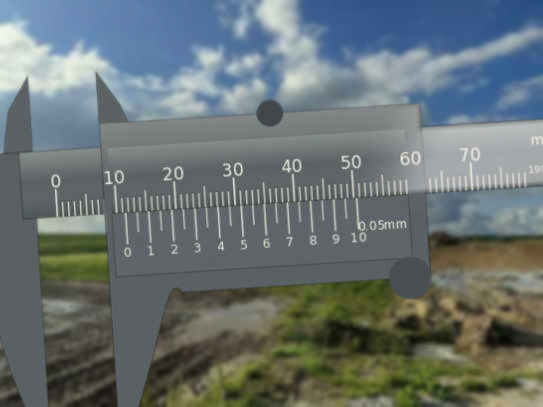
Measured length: 11.5 mm
